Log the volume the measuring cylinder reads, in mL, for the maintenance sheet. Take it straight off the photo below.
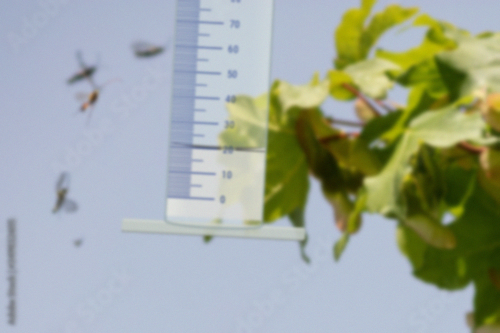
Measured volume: 20 mL
